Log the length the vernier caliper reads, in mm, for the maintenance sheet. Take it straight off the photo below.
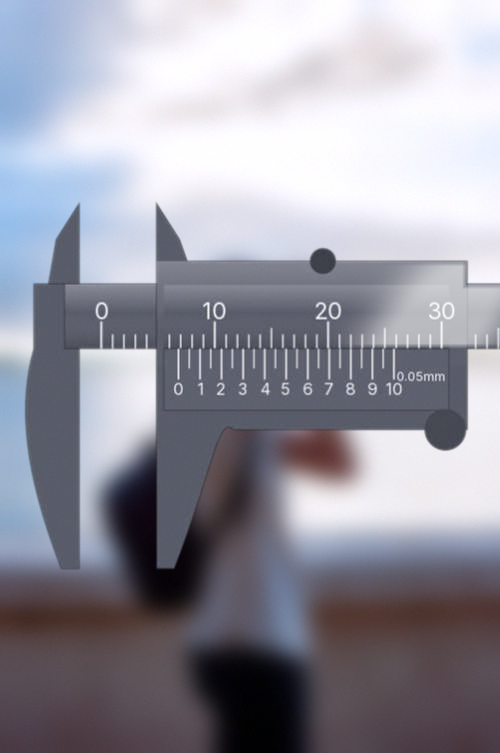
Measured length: 6.8 mm
